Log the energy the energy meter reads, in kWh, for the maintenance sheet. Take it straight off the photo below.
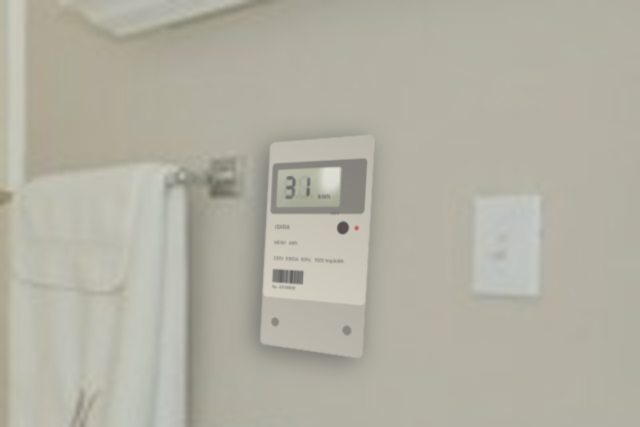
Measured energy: 31 kWh
